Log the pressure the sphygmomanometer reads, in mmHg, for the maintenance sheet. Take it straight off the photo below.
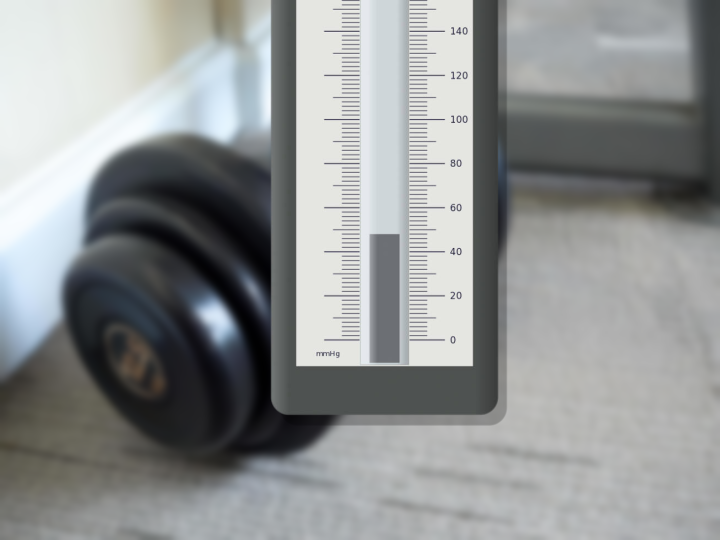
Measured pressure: 48 mmHg
